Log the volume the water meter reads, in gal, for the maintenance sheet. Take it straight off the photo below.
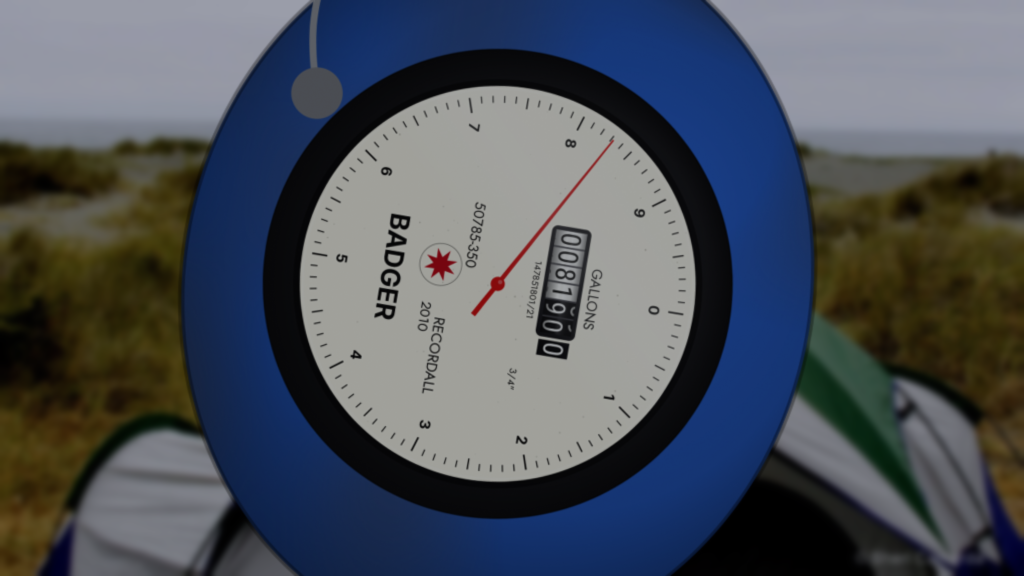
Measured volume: 81898.3 gal
